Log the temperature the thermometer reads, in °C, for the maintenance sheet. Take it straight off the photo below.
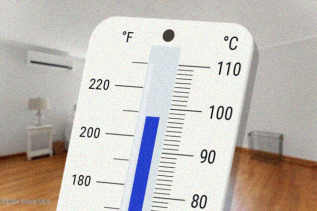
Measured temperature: 98 °C
